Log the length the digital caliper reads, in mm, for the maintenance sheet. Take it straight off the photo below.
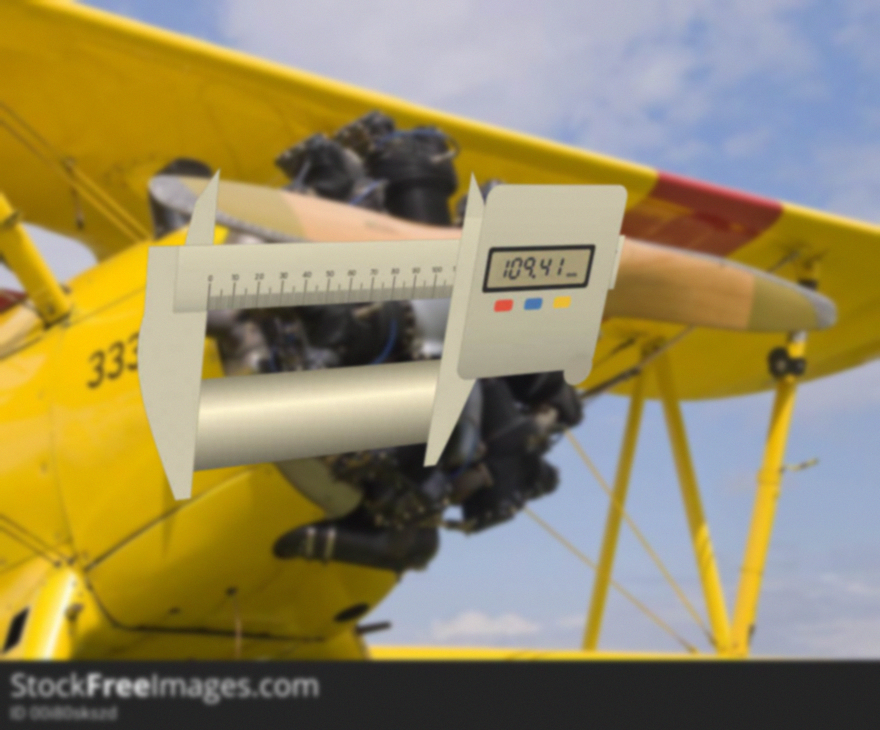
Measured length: 109.41 mm
